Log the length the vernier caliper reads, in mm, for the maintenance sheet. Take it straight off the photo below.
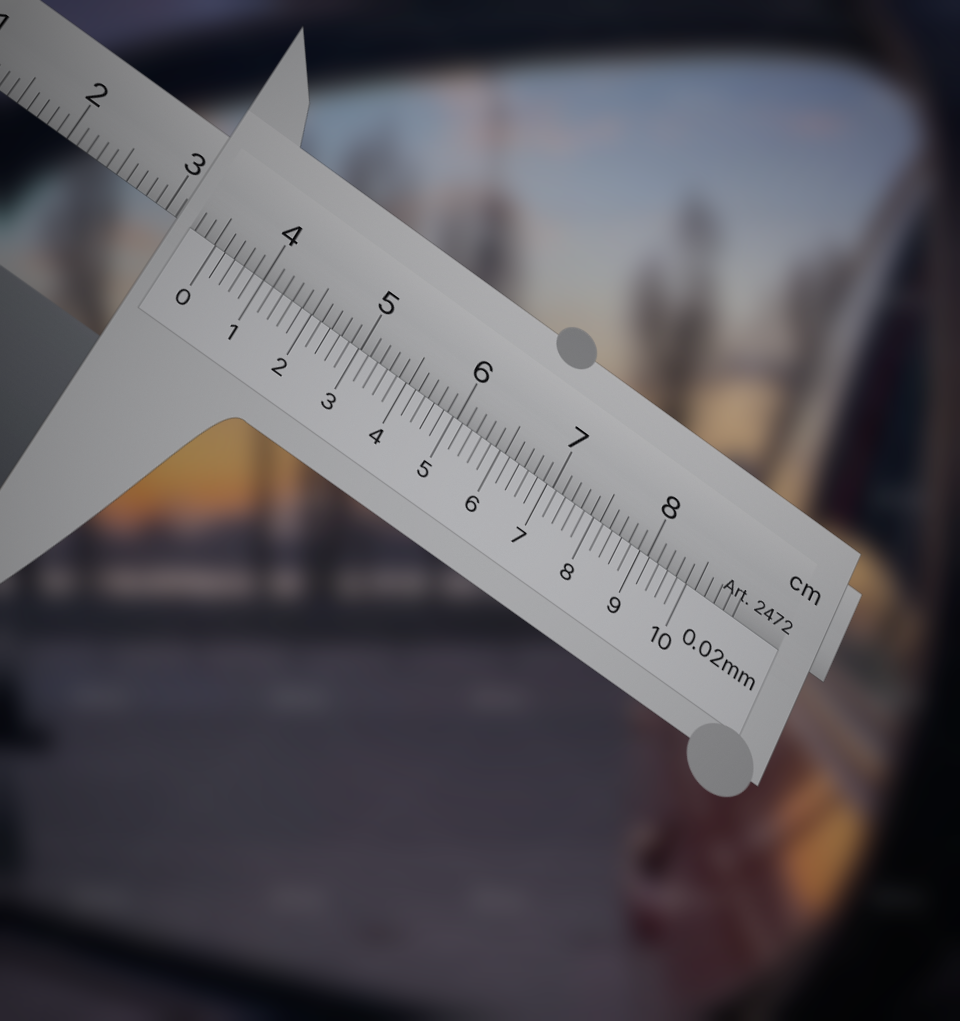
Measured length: 35.1 mm
